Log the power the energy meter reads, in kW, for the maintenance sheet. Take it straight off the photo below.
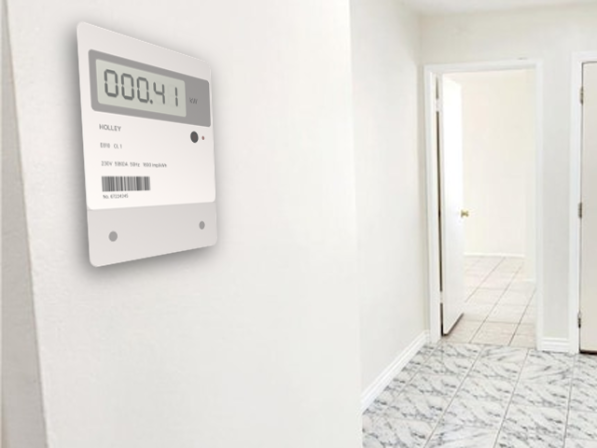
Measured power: 0.41 kW
